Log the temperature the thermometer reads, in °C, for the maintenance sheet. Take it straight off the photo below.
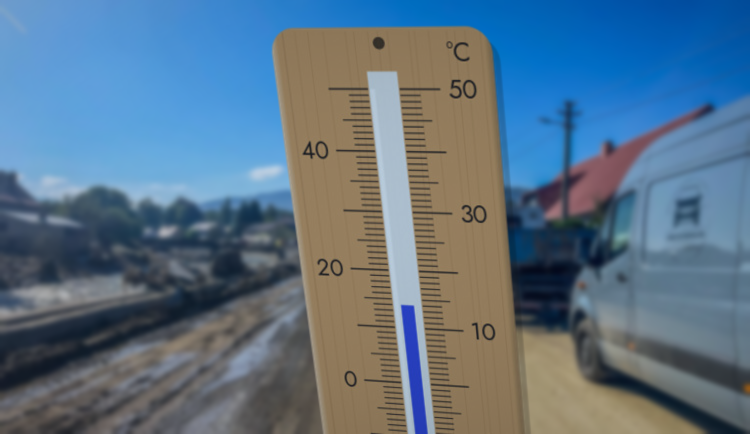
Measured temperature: 14 °C
